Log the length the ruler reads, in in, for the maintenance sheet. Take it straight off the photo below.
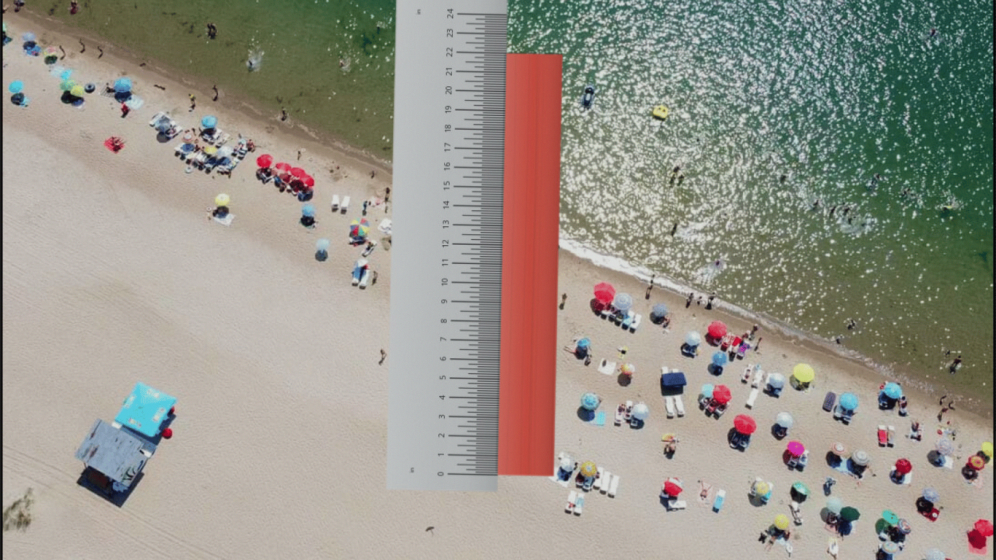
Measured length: 22 in
